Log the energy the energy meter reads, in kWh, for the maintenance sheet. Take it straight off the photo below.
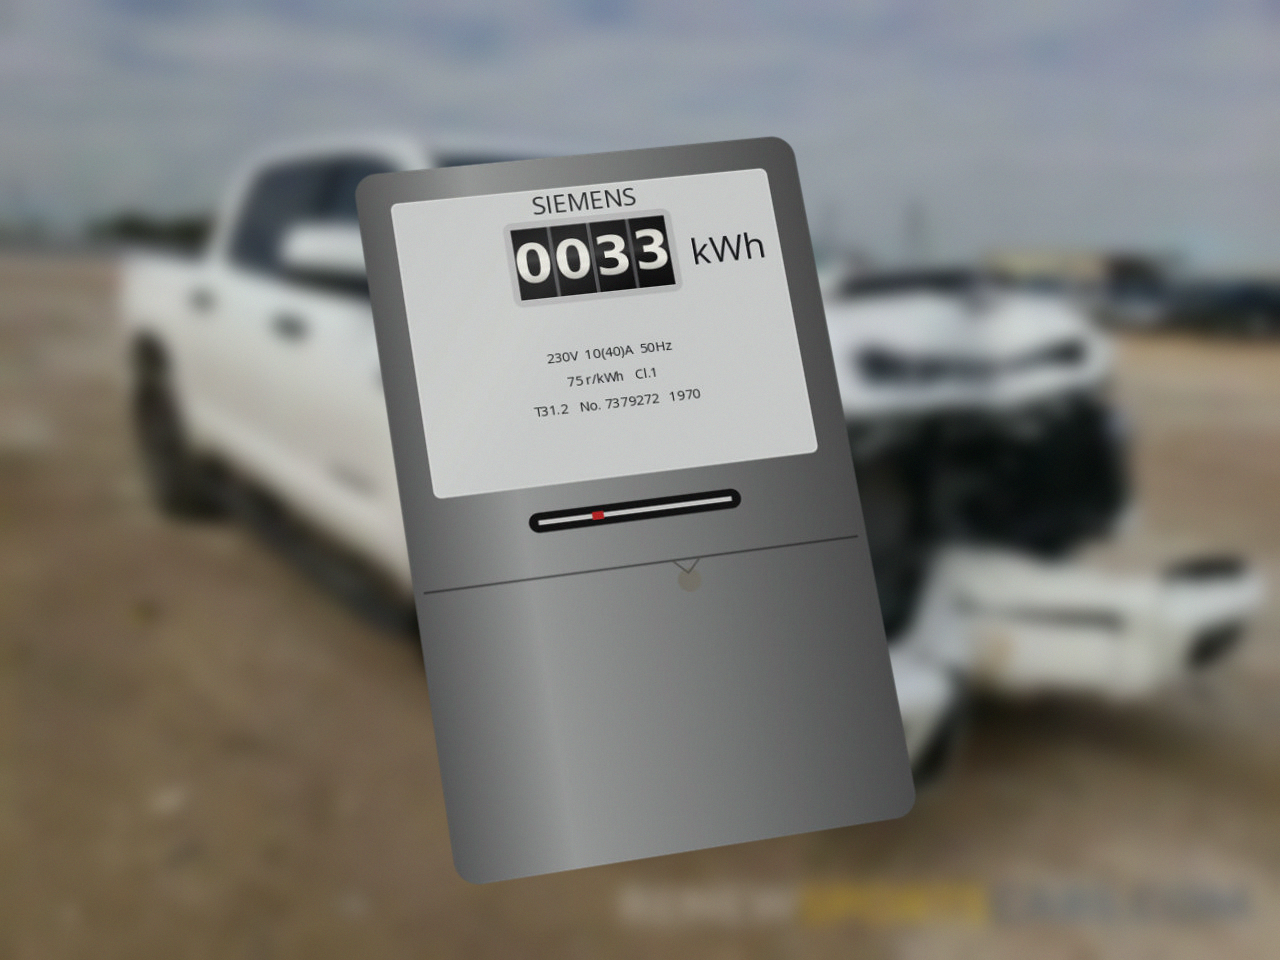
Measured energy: 33 kWh
